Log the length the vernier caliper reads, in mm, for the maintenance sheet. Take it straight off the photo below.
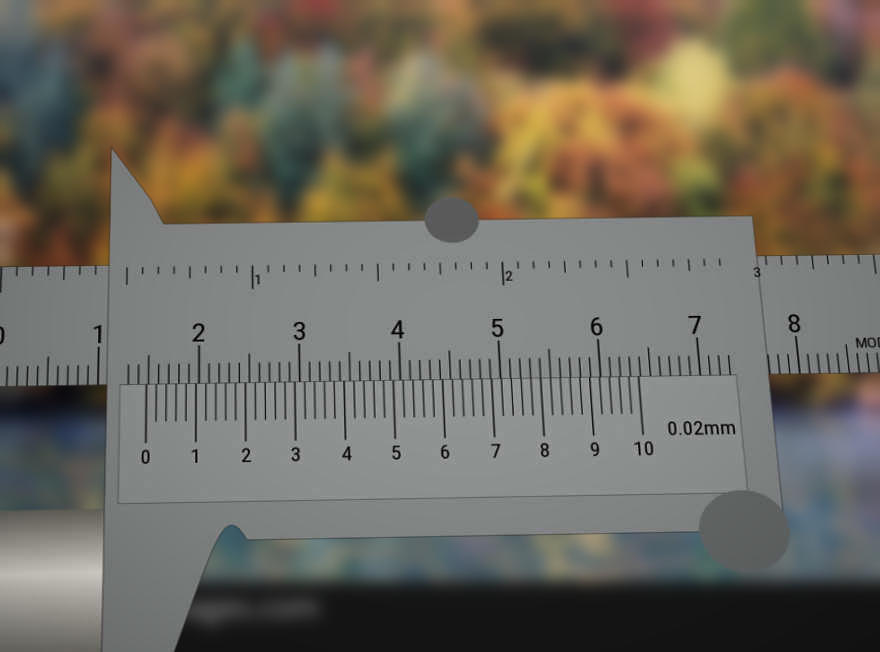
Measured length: 14.8 mm
